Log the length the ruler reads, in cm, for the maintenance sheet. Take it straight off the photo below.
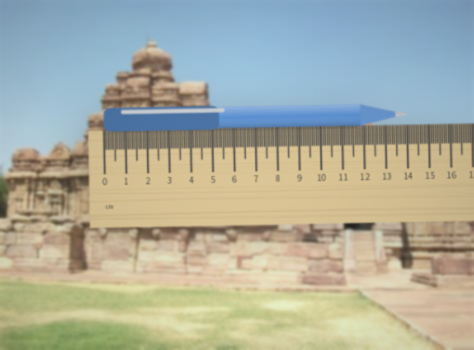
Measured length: 14 cm
